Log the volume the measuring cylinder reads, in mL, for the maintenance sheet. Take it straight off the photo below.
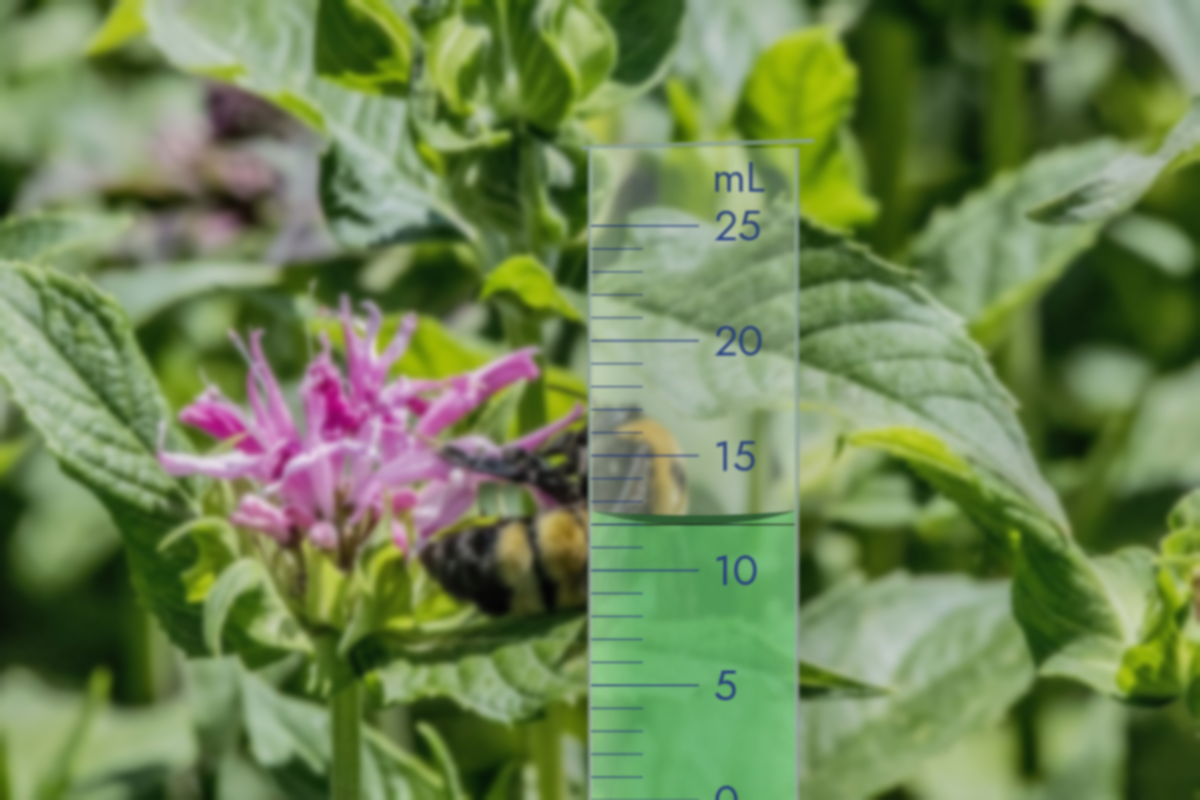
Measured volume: 12 mL
